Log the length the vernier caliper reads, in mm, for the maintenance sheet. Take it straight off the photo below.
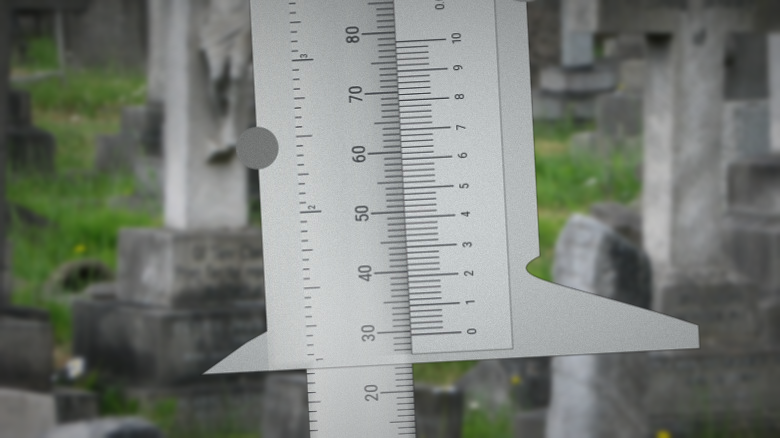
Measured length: 29.4 mm
